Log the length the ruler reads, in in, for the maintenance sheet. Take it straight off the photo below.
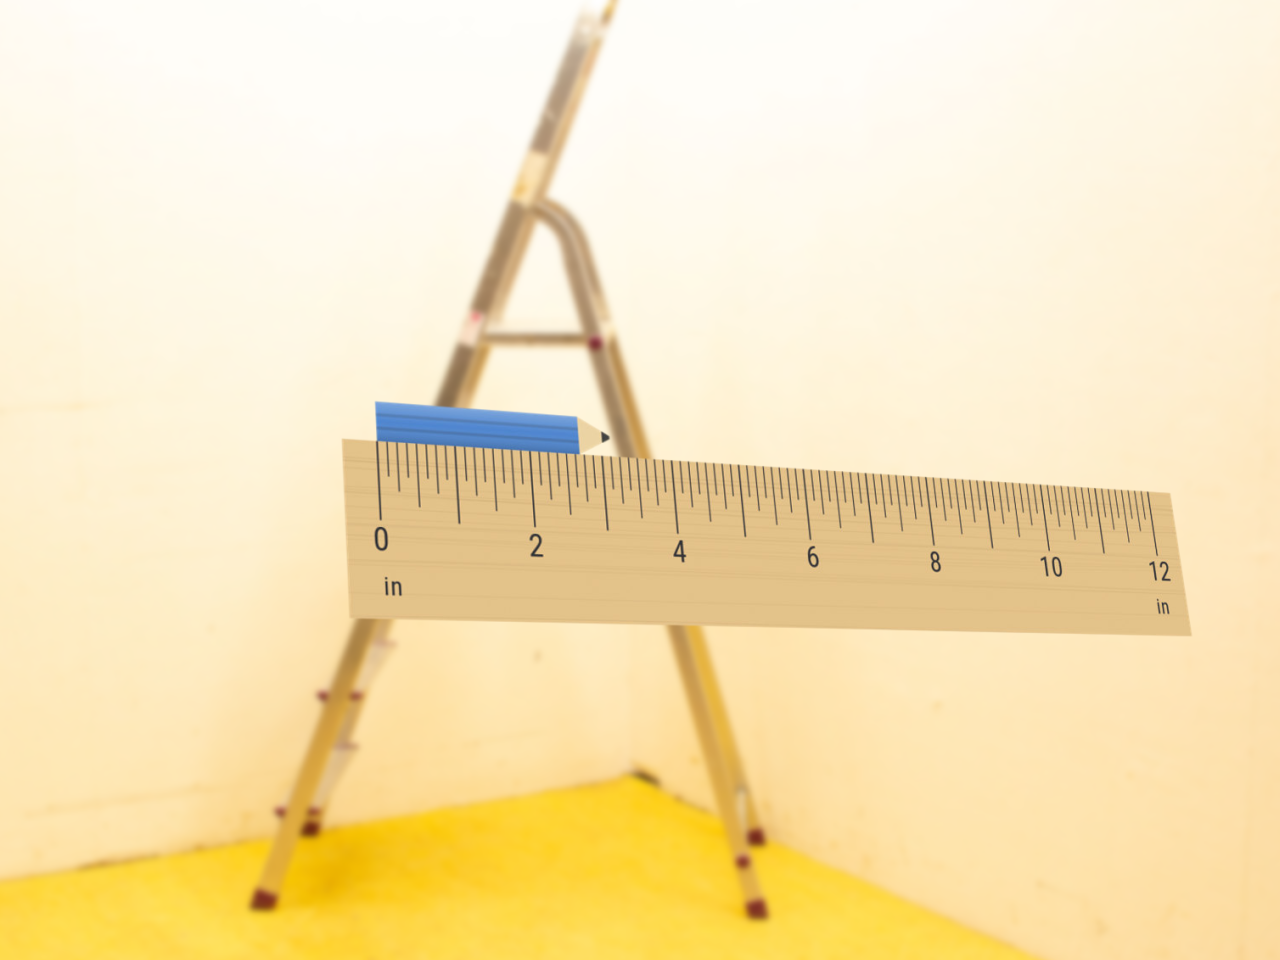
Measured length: 3.125 in
